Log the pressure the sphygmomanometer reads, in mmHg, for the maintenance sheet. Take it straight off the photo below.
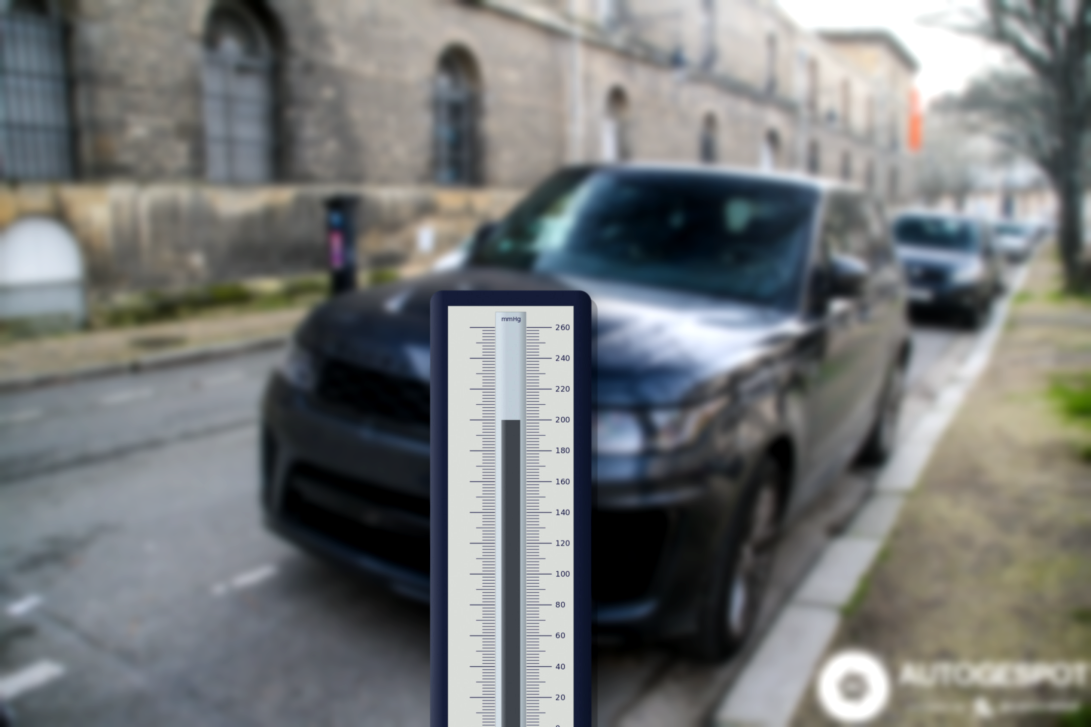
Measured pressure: 200 mmHg
